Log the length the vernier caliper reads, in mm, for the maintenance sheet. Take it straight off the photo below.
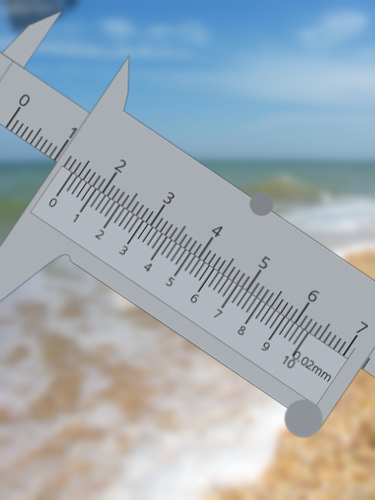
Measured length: 13.8 mm
